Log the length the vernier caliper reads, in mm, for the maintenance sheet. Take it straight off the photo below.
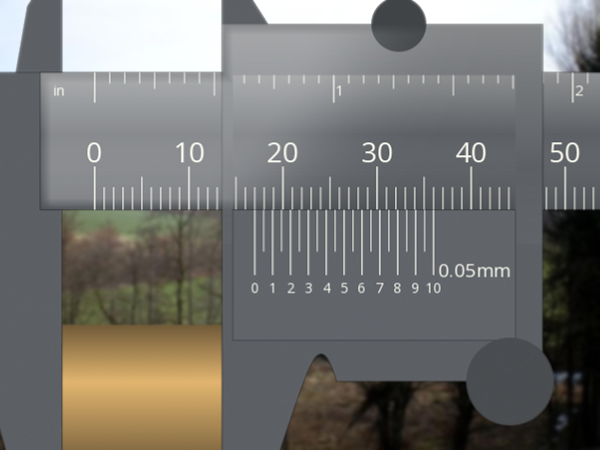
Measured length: 17.0 mm
